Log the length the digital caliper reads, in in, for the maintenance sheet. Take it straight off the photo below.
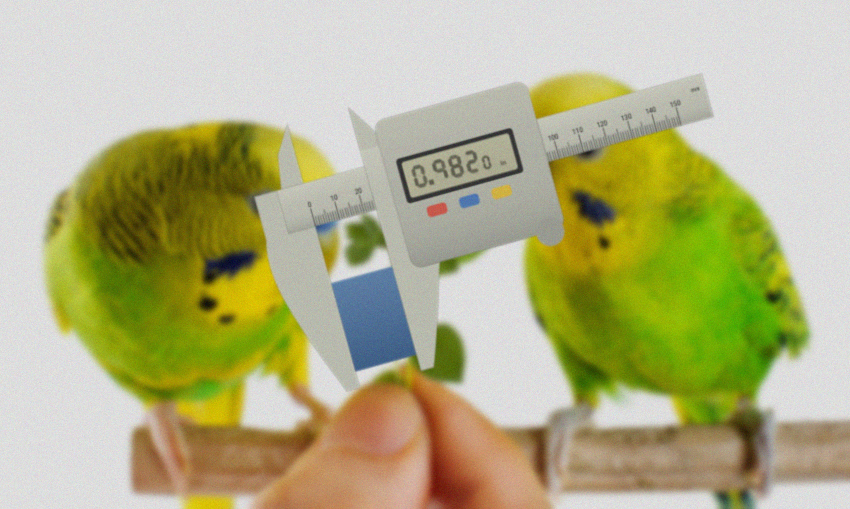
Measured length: 0.9820 in
